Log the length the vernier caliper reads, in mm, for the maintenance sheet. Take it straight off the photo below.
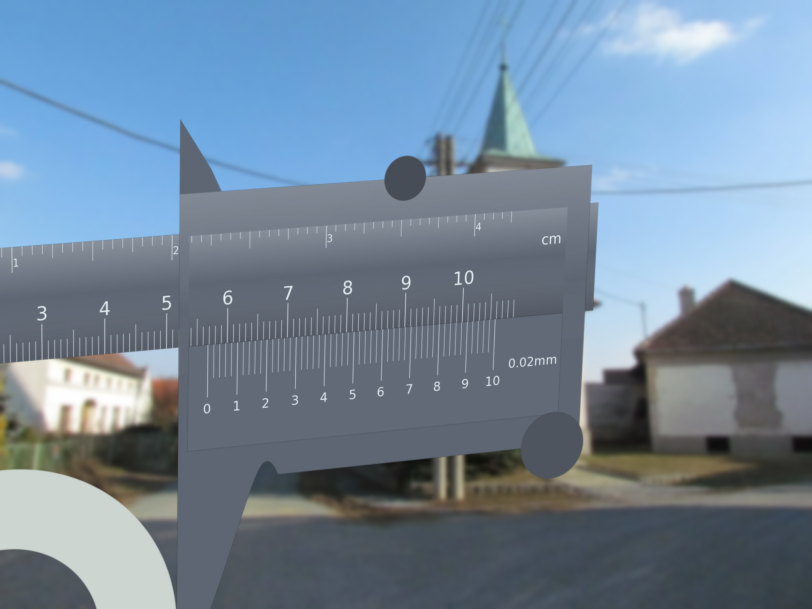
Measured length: 56.8 mm
